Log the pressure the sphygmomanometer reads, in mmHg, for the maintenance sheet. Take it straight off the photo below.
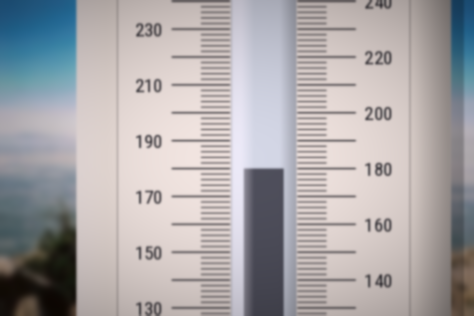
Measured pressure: 180 mmHg
